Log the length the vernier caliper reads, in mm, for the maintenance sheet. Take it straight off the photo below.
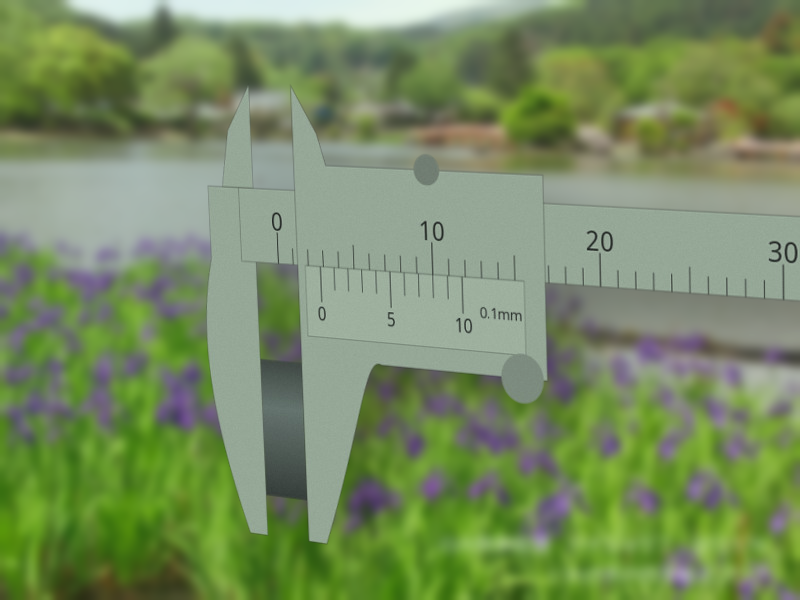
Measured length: 2.8 mm
